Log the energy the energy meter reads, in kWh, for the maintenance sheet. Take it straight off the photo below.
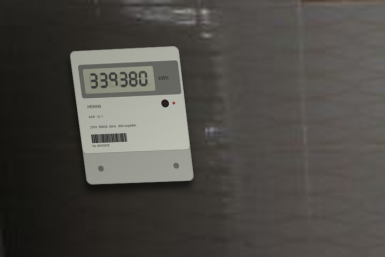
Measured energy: 339380 kWh
